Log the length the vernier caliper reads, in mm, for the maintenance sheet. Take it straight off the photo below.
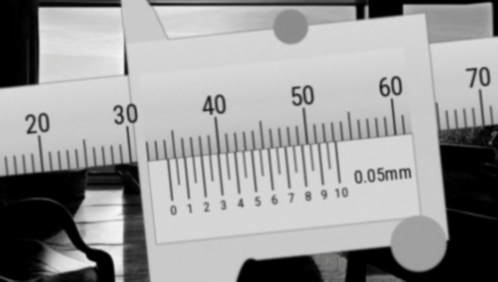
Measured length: 34.2 mm
